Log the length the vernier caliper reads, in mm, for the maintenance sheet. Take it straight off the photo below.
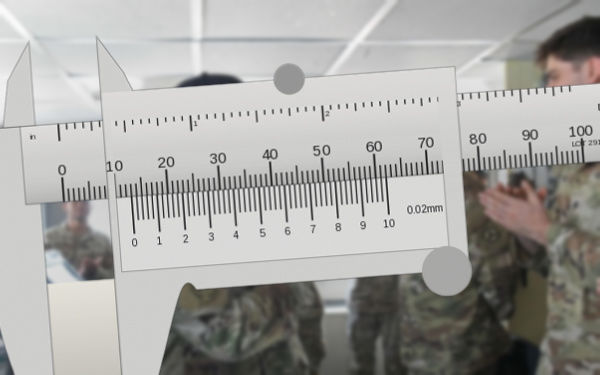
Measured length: 13.0 mm
